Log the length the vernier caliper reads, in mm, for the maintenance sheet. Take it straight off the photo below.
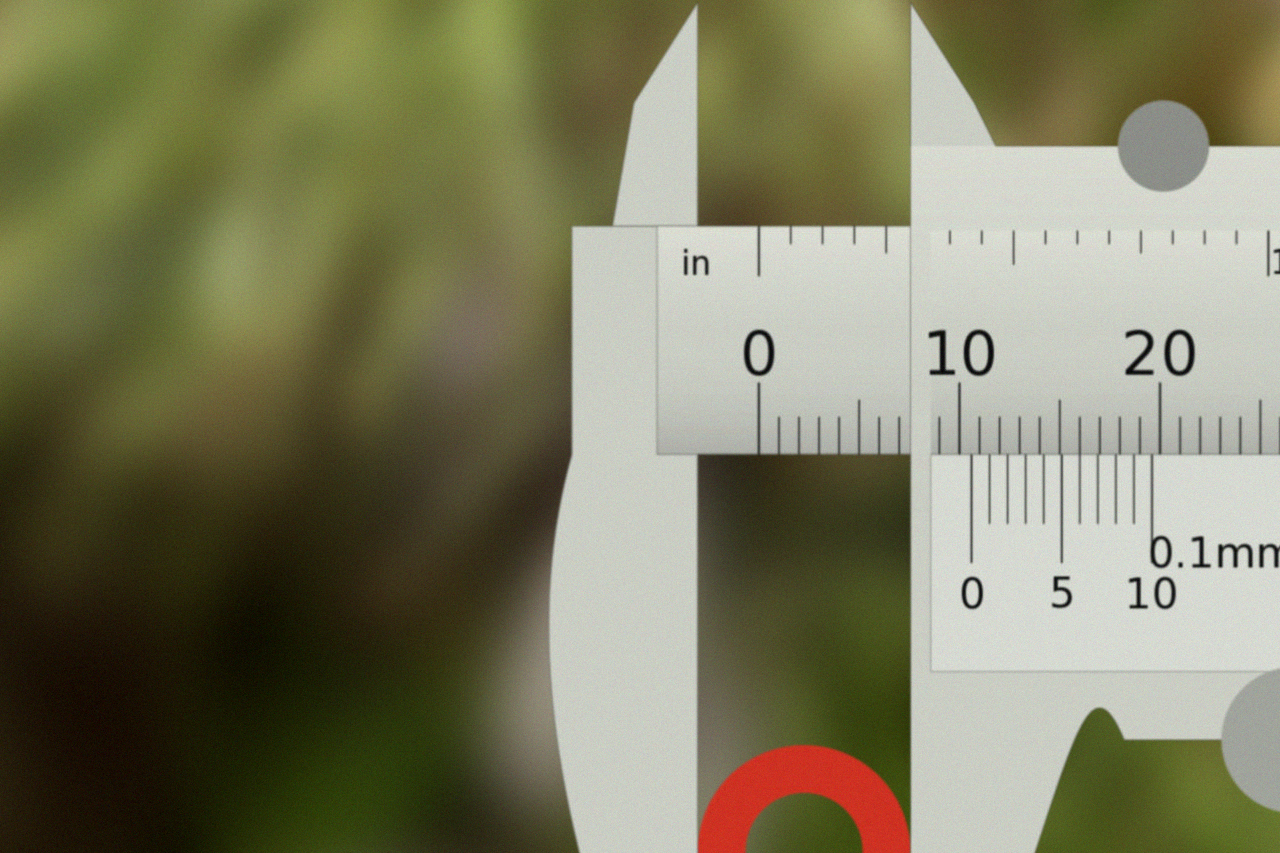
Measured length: 10.6 mm
